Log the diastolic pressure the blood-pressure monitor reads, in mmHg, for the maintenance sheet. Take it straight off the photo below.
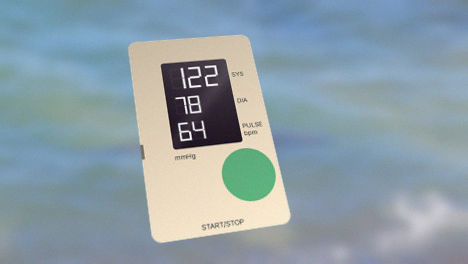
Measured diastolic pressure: 78 mmHg
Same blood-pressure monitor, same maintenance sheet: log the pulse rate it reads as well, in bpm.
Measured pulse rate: 64 bpm
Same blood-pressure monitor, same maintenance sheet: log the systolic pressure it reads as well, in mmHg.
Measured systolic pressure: 122 mmHg
